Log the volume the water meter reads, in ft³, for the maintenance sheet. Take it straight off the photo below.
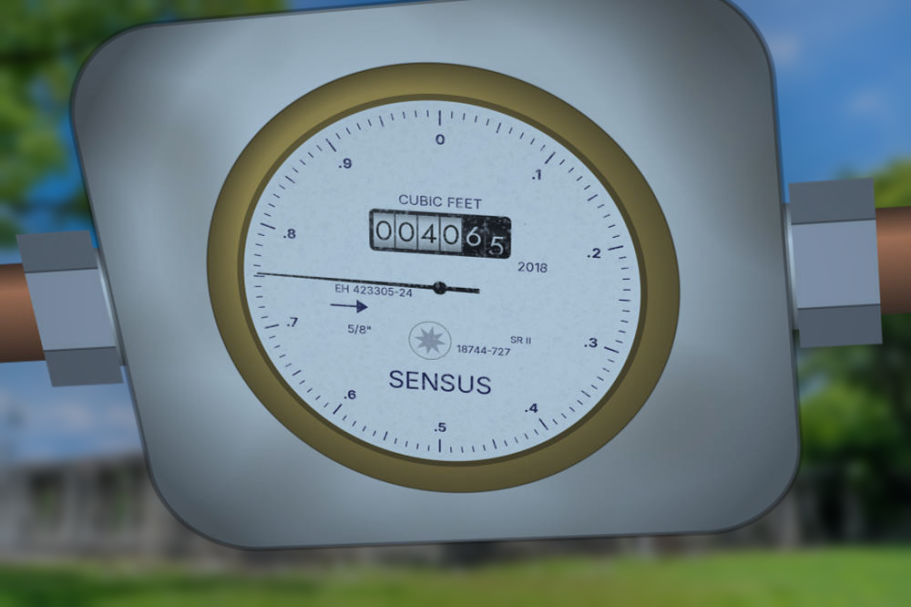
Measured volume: 4064.75 ft³
